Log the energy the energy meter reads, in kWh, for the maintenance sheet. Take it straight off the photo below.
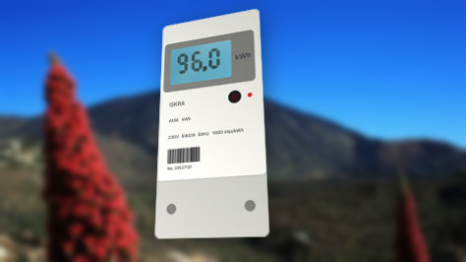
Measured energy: 96.0 kWh
